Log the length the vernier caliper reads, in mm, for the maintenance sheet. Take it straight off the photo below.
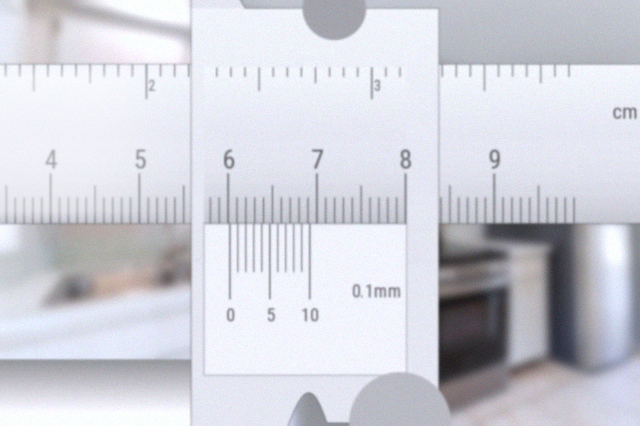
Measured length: 60.2 mm
